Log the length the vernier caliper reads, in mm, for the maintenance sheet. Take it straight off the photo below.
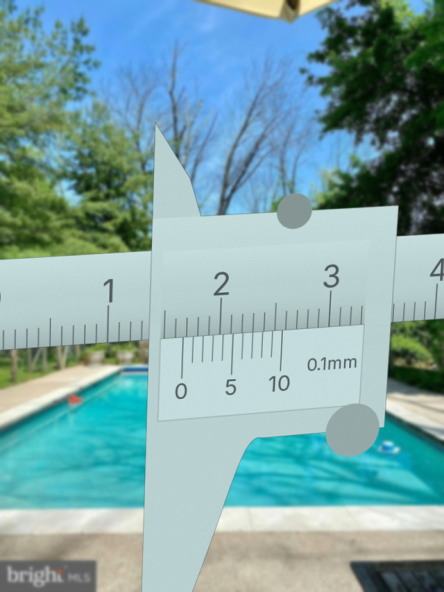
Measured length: 16.7 mm
